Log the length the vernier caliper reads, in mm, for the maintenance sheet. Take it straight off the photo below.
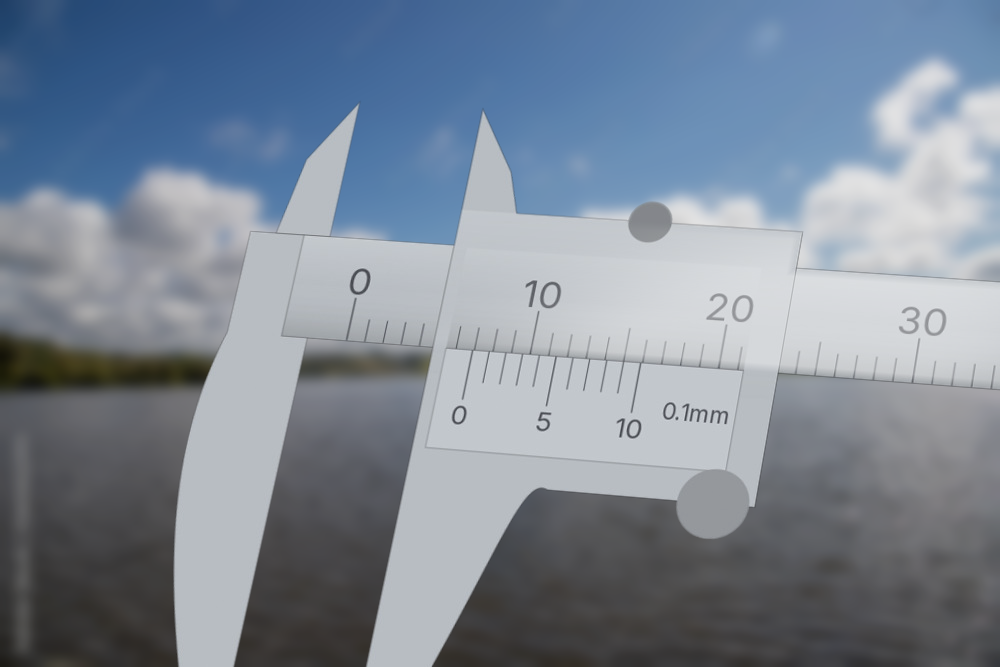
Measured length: 6.9 mm
